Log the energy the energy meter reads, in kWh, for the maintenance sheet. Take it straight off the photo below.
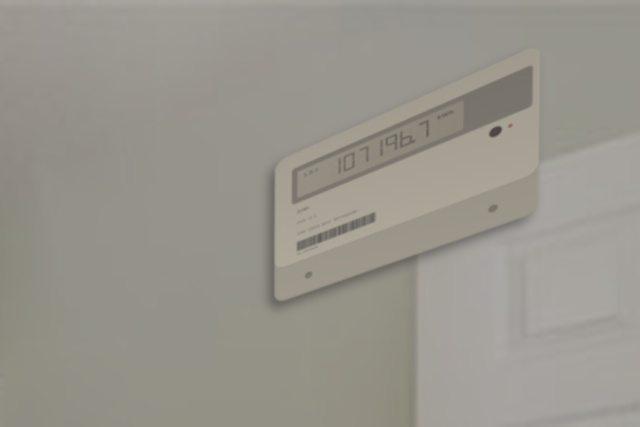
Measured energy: 107196.7 kWh
